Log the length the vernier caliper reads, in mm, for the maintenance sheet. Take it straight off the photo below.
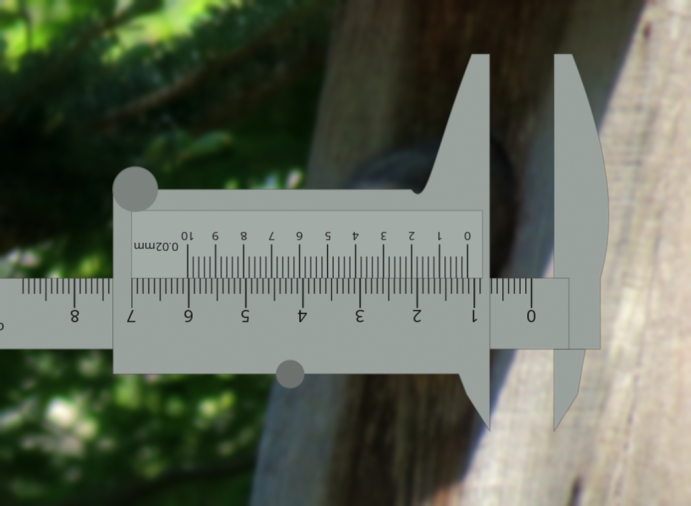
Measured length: 11.2 mm
